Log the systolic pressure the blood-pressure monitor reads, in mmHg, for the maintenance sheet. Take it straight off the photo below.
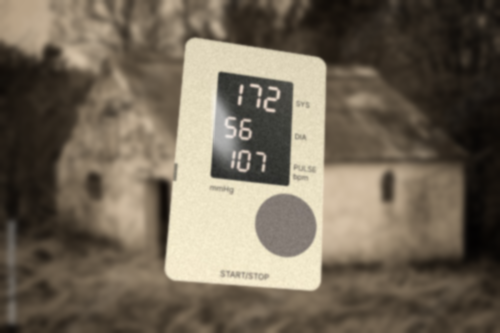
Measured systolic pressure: 172 mmHg
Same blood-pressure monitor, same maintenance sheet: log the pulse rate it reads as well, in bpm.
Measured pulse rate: 107 bpm
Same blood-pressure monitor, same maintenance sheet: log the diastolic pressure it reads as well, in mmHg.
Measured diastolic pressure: 56 mmHg
